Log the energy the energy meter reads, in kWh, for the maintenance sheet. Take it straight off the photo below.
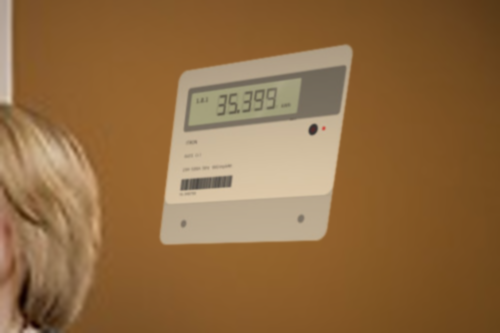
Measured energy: 35.399 kWh
